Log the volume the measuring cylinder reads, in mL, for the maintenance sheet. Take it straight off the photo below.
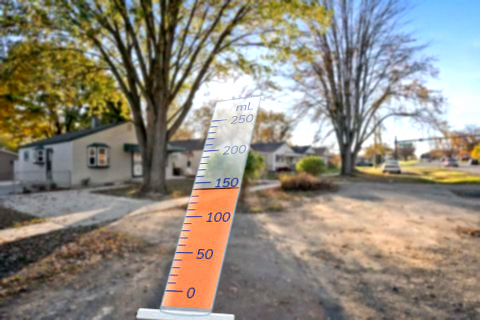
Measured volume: 140 mL
